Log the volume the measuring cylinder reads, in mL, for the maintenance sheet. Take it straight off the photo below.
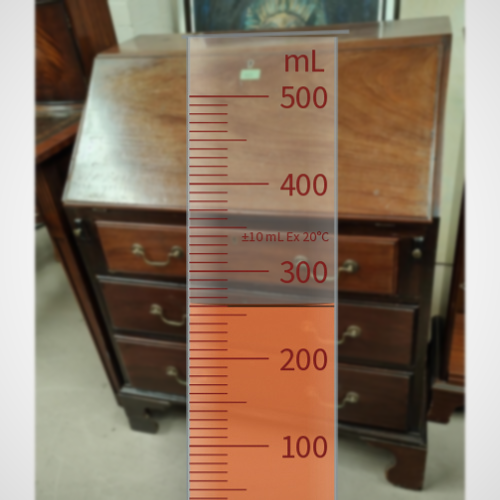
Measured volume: 260 mL
